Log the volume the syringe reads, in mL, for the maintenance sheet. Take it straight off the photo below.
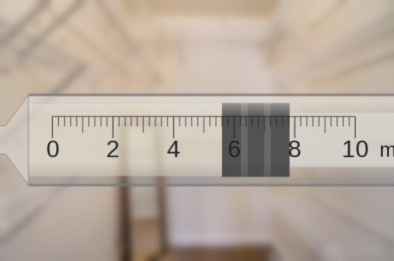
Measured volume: 5.6 mL
